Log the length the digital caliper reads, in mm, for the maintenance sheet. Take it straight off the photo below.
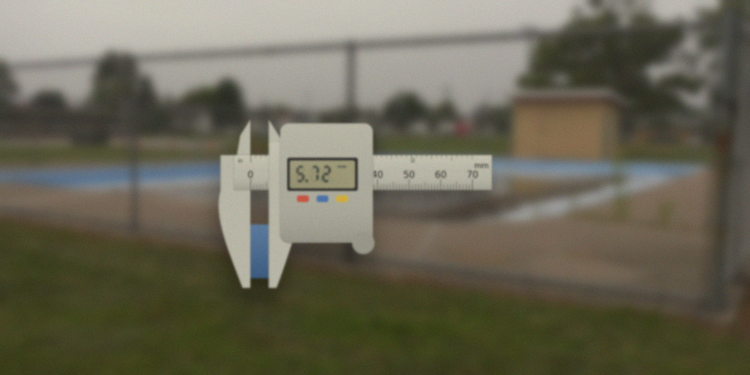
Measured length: 5.72 mm
